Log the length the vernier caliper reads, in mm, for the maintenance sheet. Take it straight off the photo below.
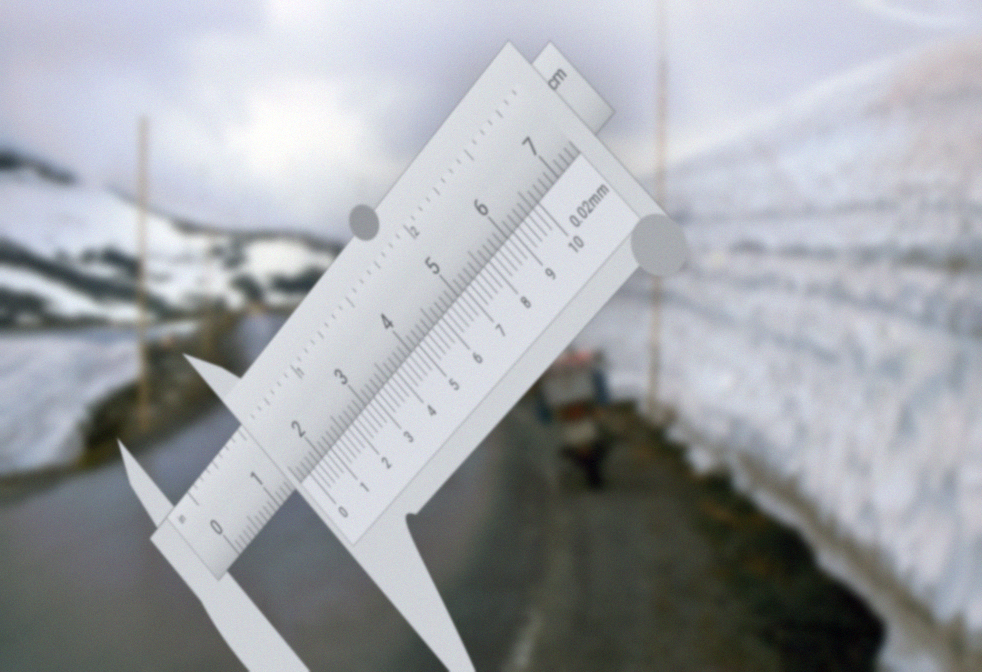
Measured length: 17.0 mm
